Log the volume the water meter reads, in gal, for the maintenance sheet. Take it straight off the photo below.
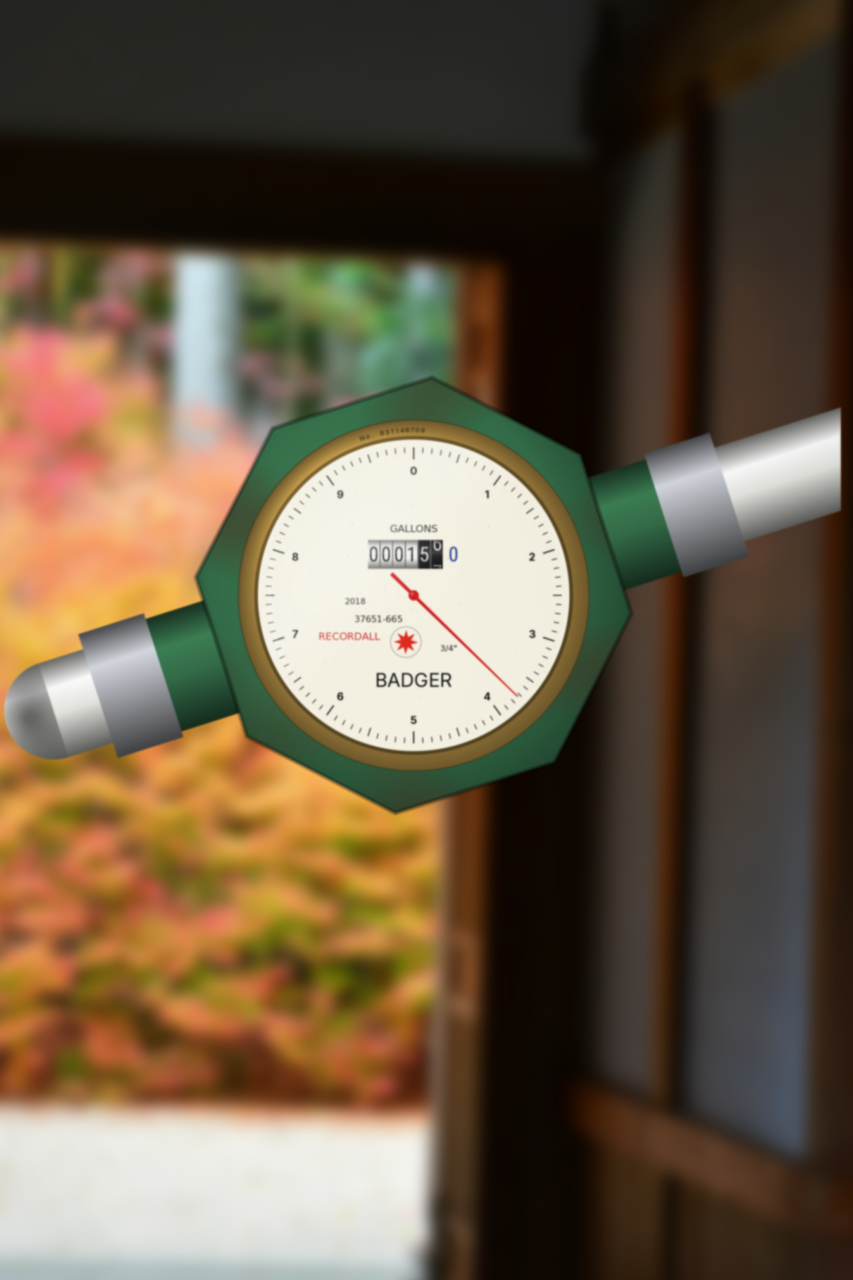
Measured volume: 1563.7 gal
